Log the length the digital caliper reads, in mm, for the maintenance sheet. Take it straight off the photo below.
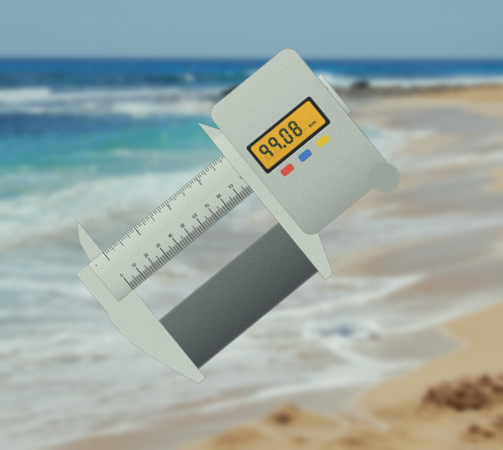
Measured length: 99.08 mm
